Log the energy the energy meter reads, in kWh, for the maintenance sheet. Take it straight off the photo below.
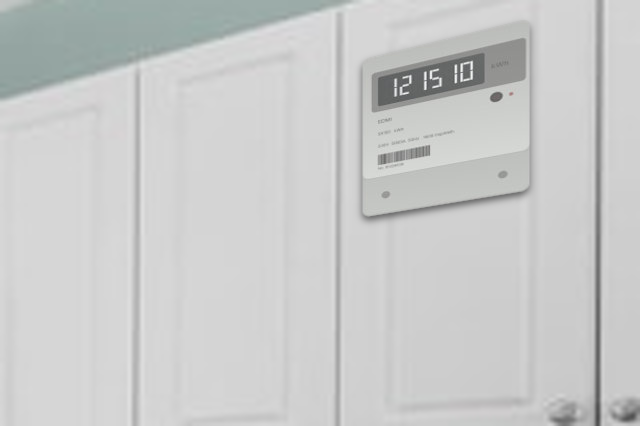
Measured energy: 121510 kWh
